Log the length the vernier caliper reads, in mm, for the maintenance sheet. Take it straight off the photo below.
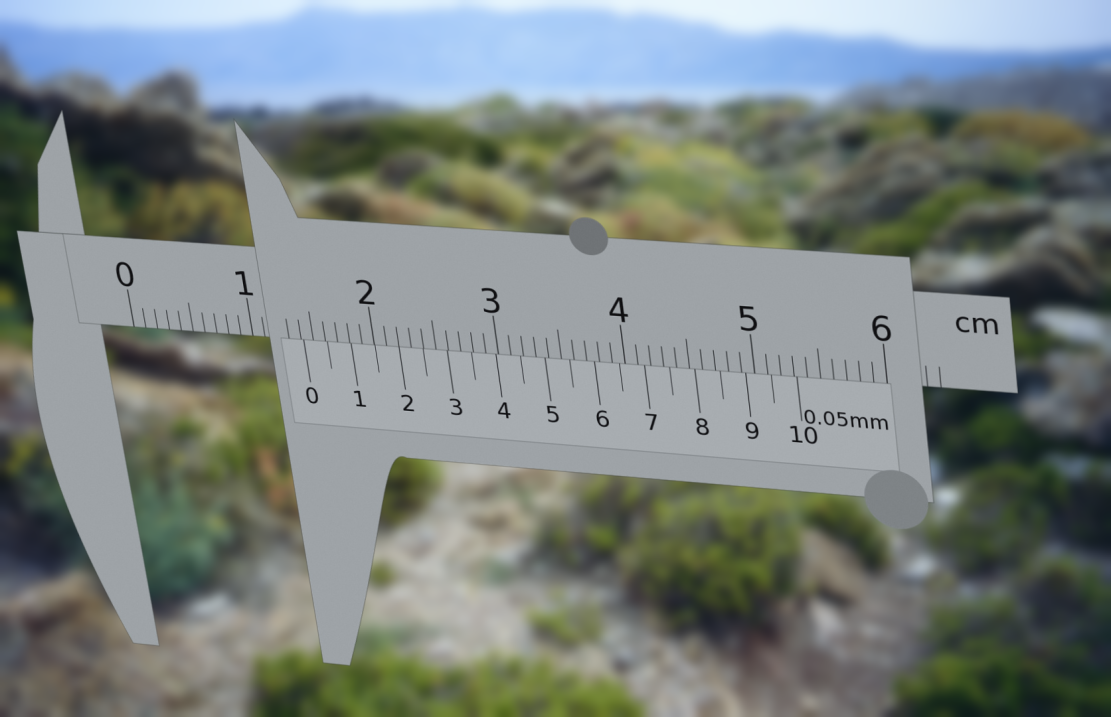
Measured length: 14.2 mm
